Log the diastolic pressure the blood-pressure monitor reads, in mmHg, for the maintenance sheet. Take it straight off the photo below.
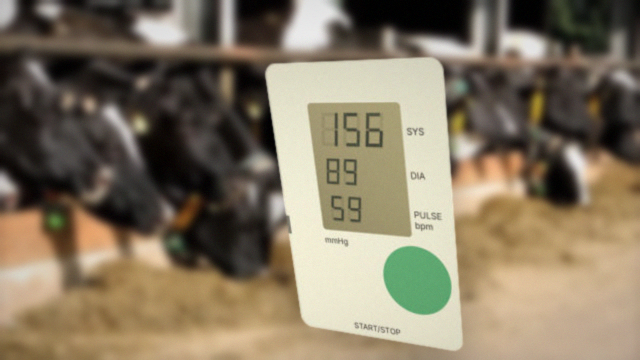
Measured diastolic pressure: 89 mmHg
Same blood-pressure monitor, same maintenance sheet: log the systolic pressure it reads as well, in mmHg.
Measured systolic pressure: 156 mmHg
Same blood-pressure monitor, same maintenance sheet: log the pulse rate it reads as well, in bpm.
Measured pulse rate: 59 bpm
